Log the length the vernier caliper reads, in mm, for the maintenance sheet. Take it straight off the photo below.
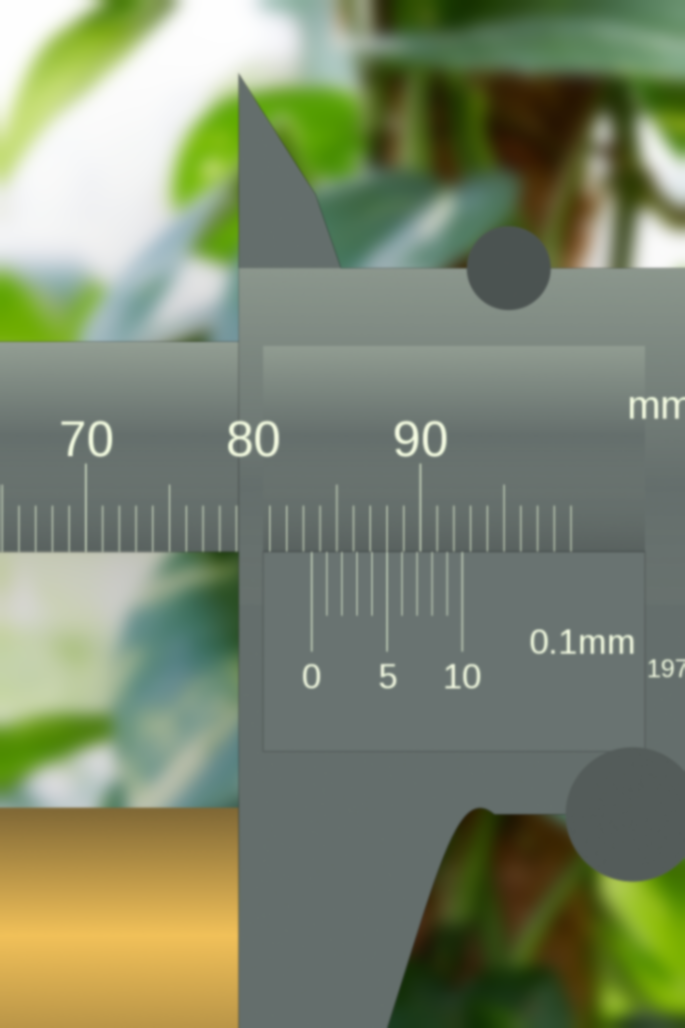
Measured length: 83.5 mm
